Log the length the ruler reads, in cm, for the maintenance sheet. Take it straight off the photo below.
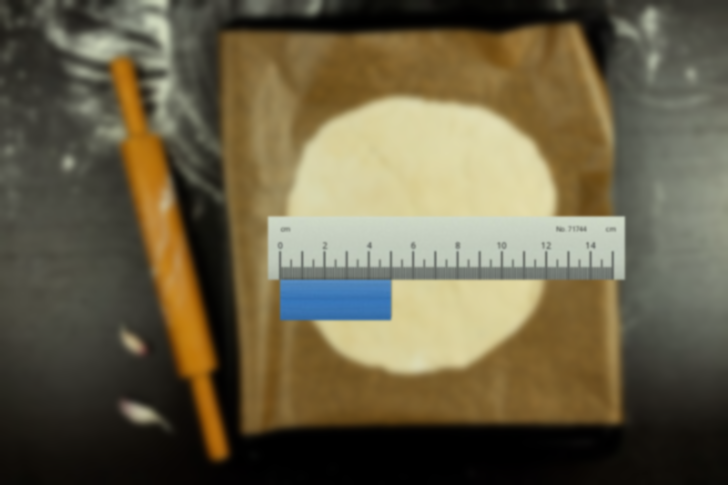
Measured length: 5 cm
